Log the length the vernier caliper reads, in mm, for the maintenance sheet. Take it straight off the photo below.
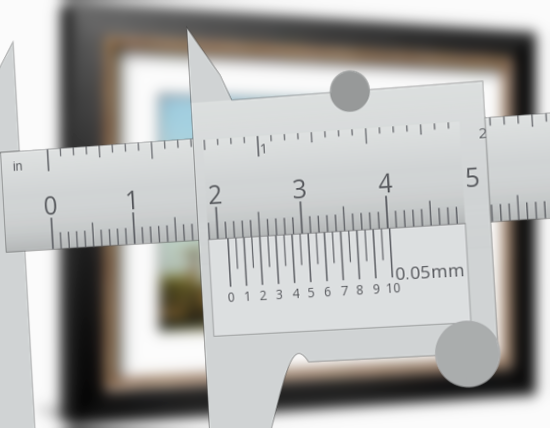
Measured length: 21.2 mm
